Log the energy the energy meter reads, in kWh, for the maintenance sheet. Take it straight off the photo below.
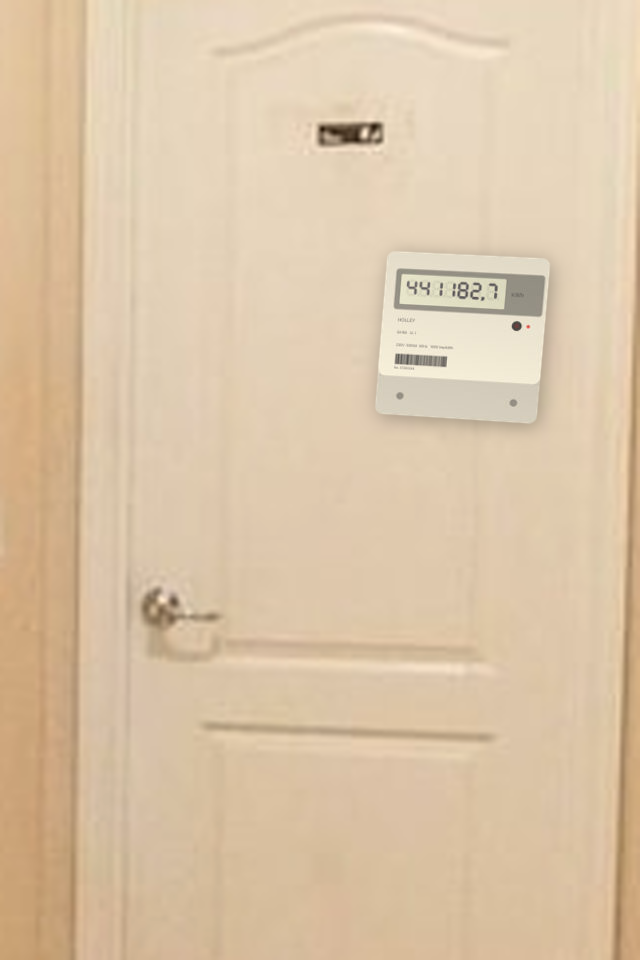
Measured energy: 441182.7 kWh
